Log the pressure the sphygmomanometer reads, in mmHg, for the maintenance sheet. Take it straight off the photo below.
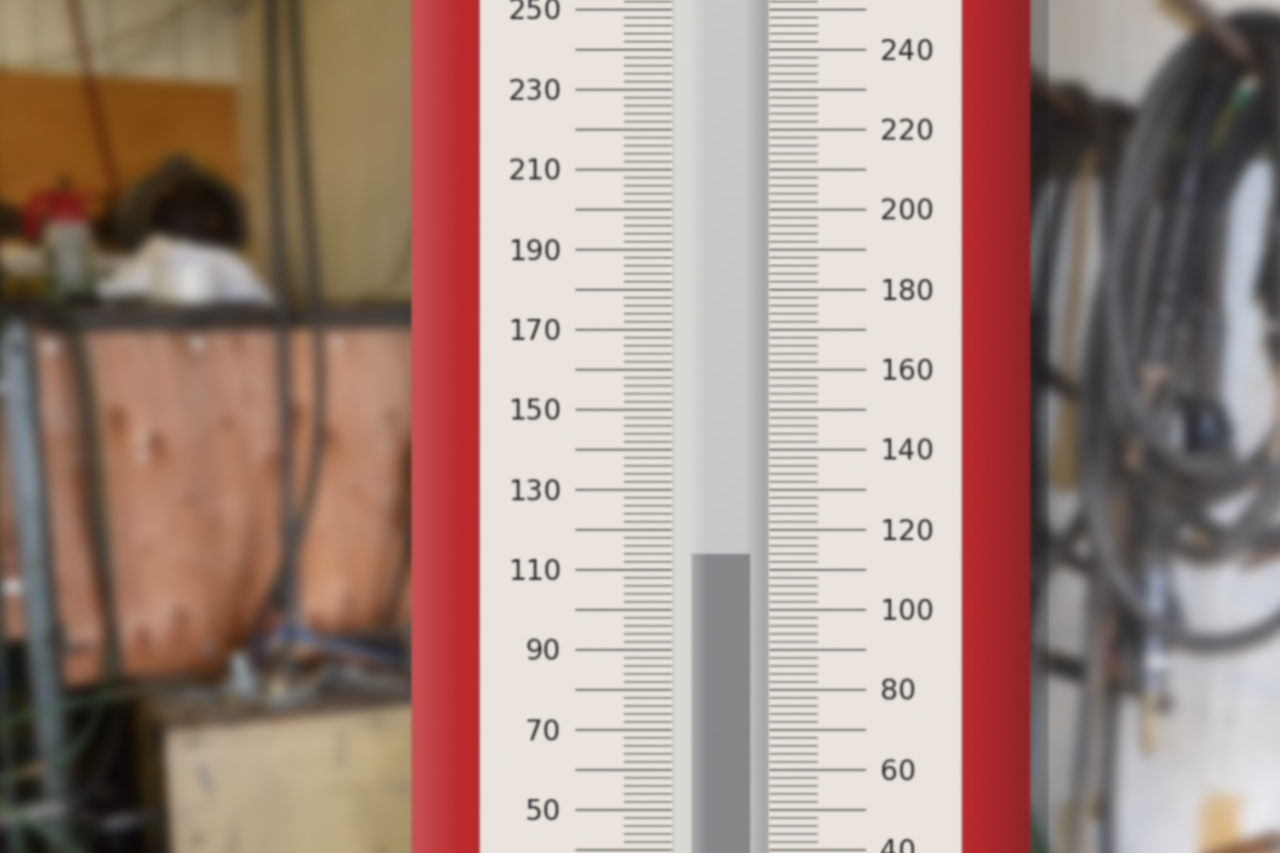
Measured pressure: 114 mmHg
